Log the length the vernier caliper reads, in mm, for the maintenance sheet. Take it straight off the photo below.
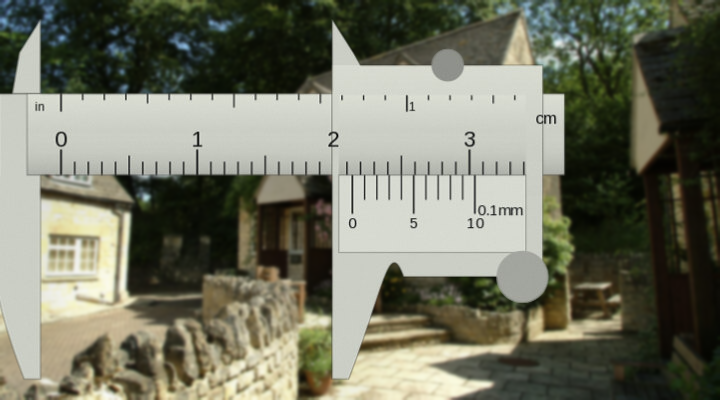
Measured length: 21.4 mm
